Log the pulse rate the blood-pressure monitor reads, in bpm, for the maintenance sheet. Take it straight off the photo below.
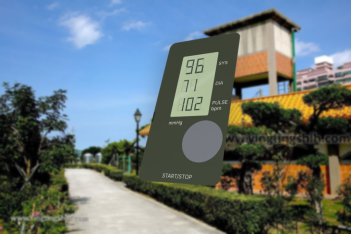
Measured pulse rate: 102 bpm
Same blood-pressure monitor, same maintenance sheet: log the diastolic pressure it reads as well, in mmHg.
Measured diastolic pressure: 71 mmHg
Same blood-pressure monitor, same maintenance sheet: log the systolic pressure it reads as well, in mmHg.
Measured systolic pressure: 96 mmHg
